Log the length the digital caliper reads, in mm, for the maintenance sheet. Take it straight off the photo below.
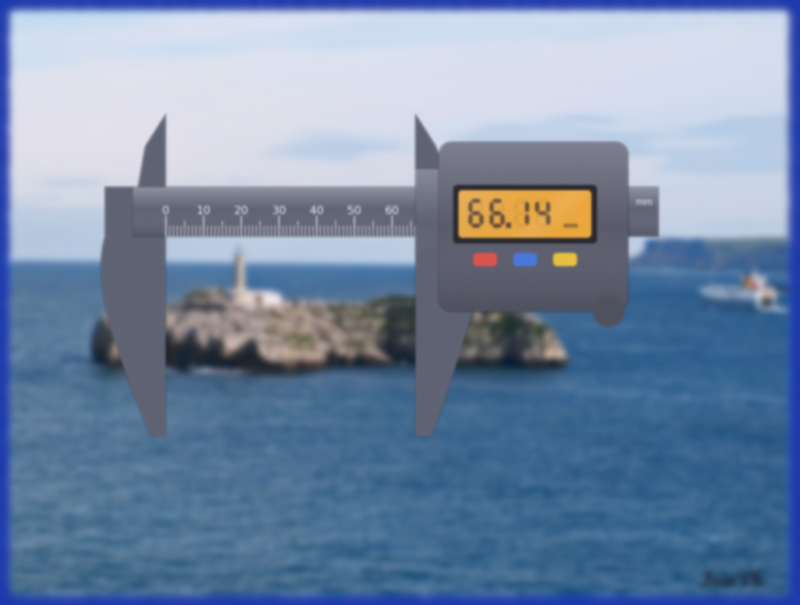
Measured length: 66.14 mm
